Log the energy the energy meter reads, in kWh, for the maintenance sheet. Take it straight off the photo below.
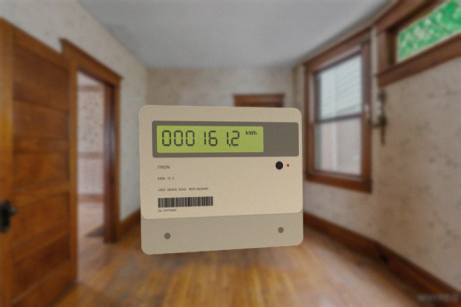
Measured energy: 161.2 kWh
